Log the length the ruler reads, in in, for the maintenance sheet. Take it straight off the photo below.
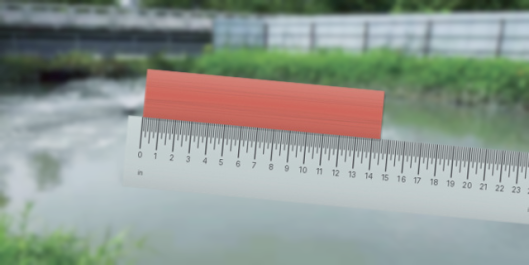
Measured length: 14.5 in
